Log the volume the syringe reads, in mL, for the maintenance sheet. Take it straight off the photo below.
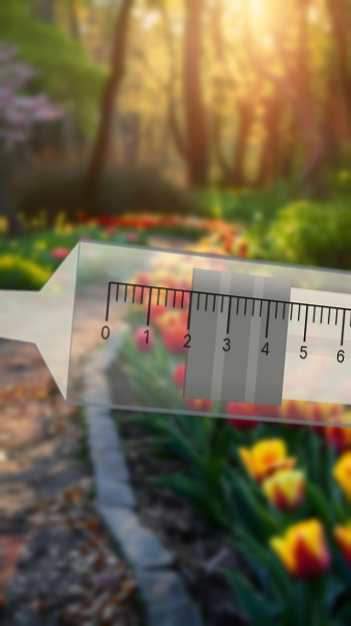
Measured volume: 2 mL
